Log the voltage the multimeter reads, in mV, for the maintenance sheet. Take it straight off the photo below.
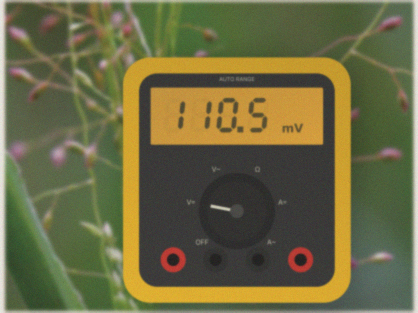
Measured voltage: 110.5 mV
